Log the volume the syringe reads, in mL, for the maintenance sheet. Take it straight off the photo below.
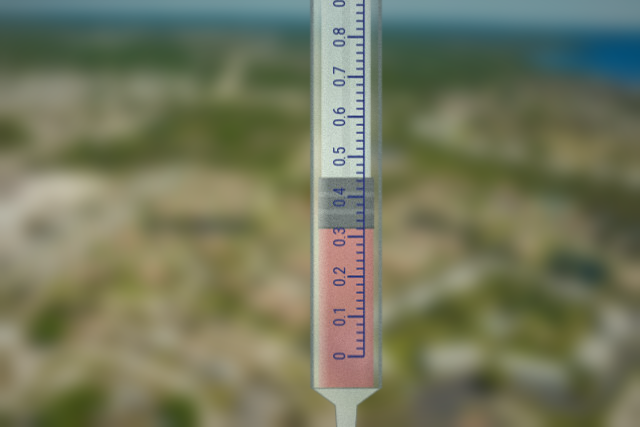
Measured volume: 0.32 mL
